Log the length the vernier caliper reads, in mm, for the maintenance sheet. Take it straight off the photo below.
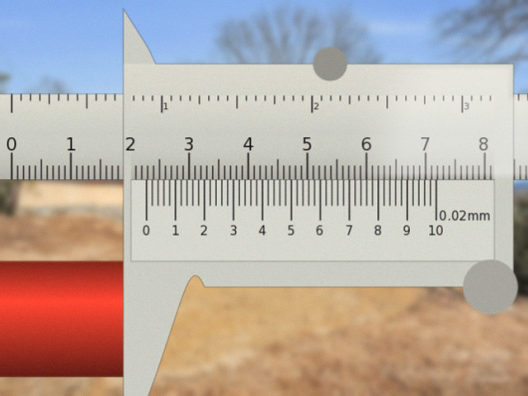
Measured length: 22.8 mm
